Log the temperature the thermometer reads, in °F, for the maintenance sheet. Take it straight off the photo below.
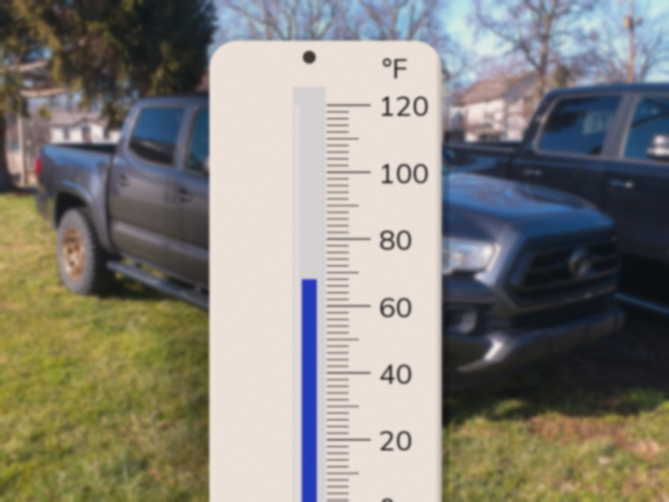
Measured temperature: 68 °F
